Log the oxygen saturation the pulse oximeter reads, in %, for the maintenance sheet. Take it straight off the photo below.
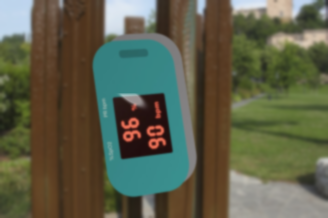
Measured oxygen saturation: 96 %
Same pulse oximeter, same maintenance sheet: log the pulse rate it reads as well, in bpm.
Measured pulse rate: 90 bpm
